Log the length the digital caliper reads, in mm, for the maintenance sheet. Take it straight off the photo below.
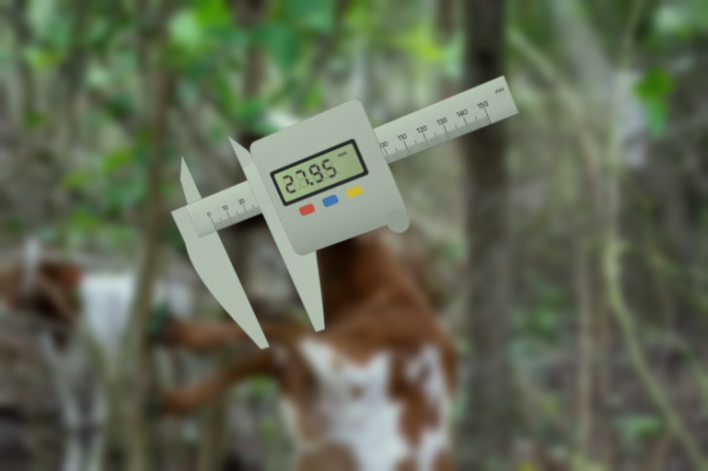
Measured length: 27.95 mm
